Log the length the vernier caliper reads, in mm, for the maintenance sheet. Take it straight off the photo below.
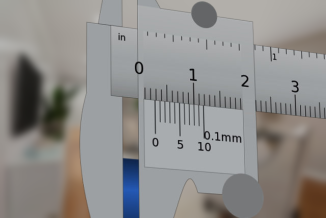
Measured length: 2.8 mm
